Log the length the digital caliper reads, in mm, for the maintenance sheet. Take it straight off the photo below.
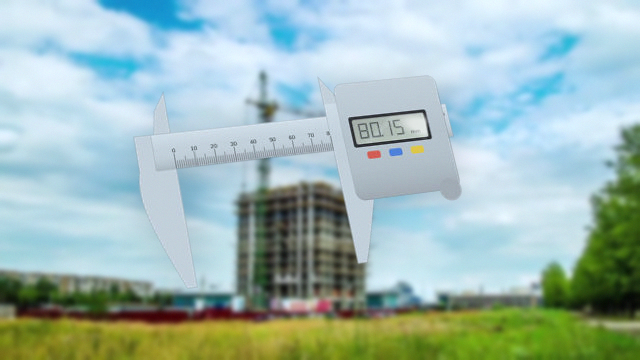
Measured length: 80.15 mm
